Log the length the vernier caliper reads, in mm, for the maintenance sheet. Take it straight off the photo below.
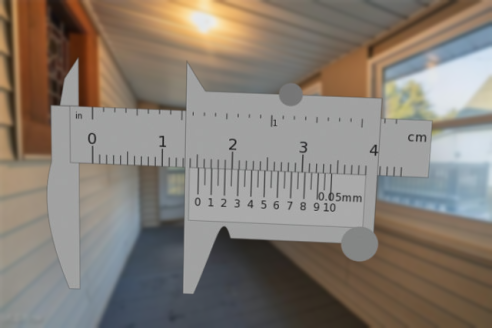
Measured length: 15.2 mm
